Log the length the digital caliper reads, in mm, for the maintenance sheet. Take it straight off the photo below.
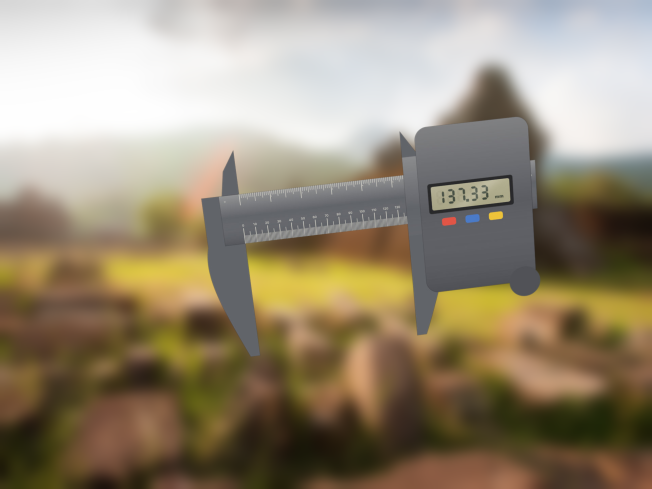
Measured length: 137.33 mm
